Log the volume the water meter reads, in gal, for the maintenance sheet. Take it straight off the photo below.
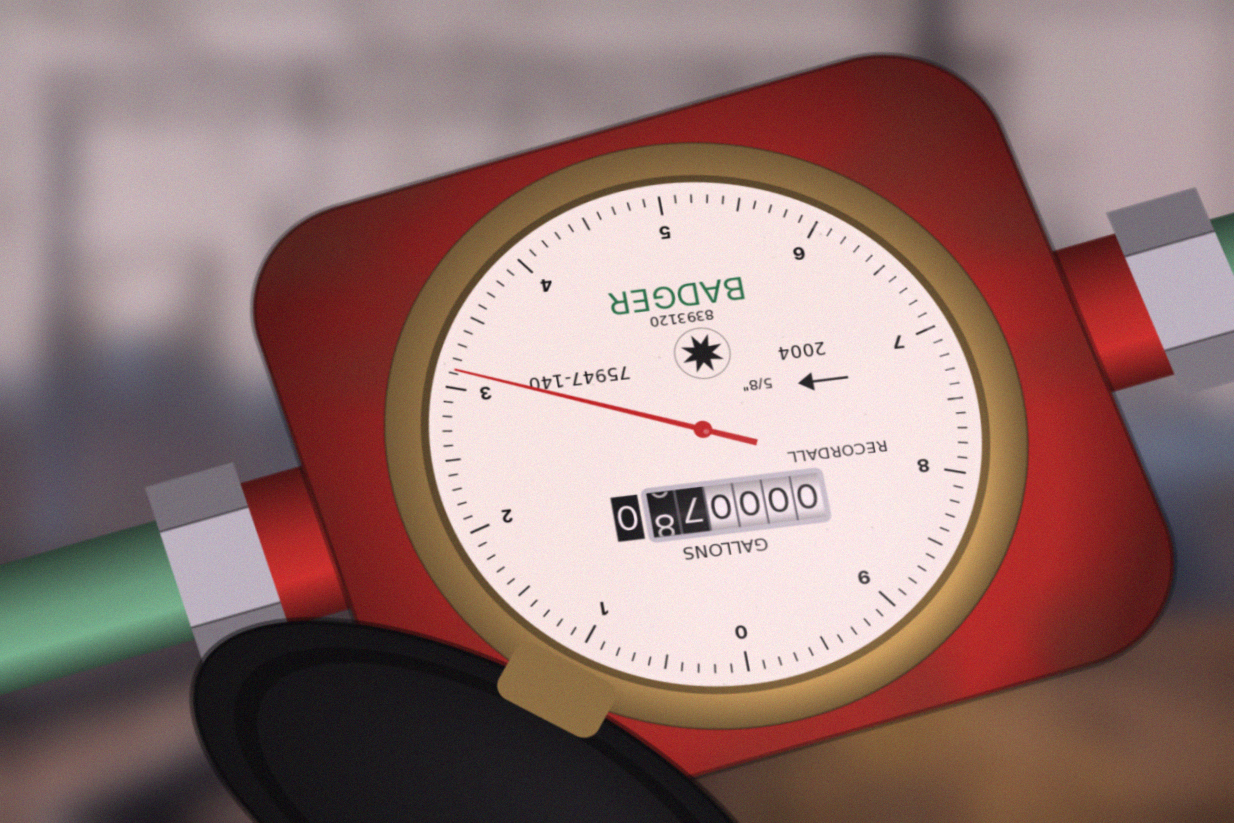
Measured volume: 783.1 gal
